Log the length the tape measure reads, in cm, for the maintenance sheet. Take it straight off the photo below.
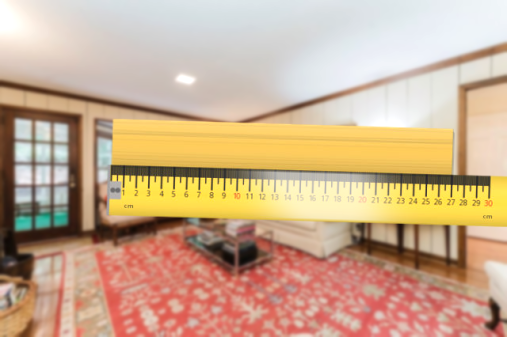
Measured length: 27 cm
